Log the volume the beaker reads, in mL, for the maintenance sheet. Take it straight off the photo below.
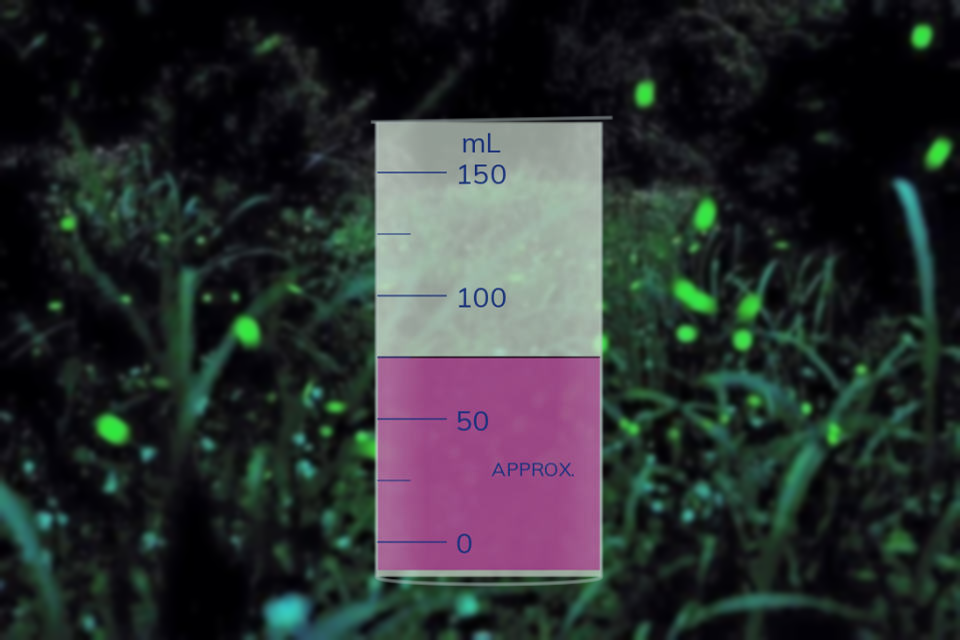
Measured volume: 75 mL
